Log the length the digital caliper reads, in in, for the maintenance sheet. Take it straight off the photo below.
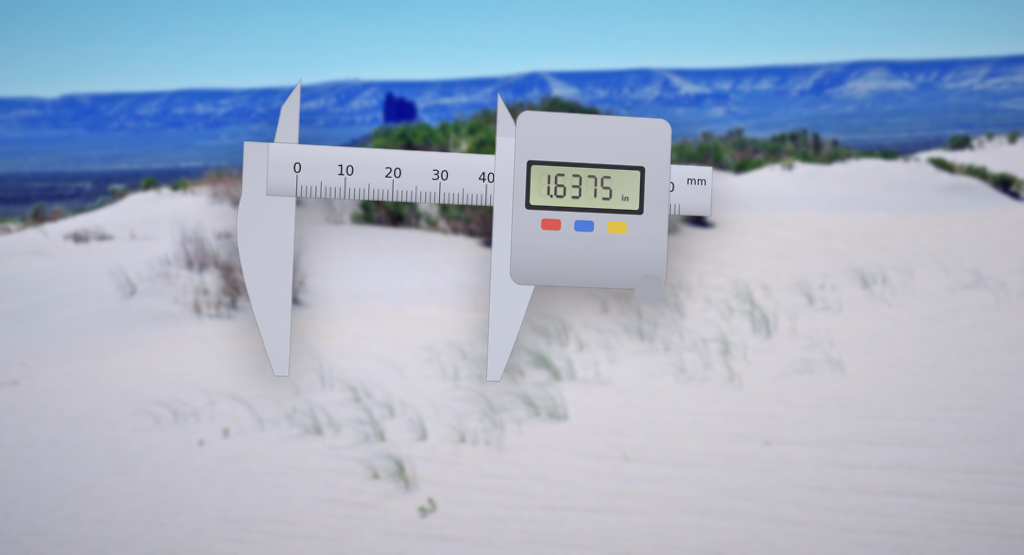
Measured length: 1.6375 in
